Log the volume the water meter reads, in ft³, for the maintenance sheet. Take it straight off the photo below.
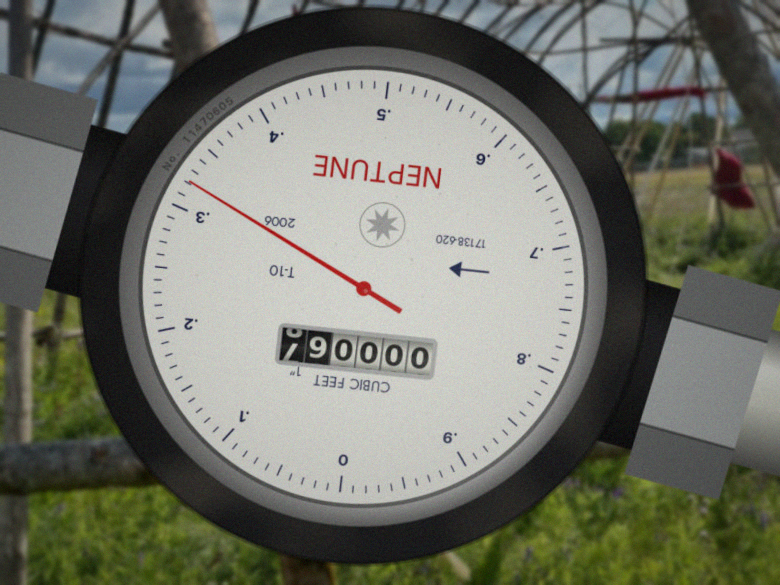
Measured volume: 67.32 ft³
